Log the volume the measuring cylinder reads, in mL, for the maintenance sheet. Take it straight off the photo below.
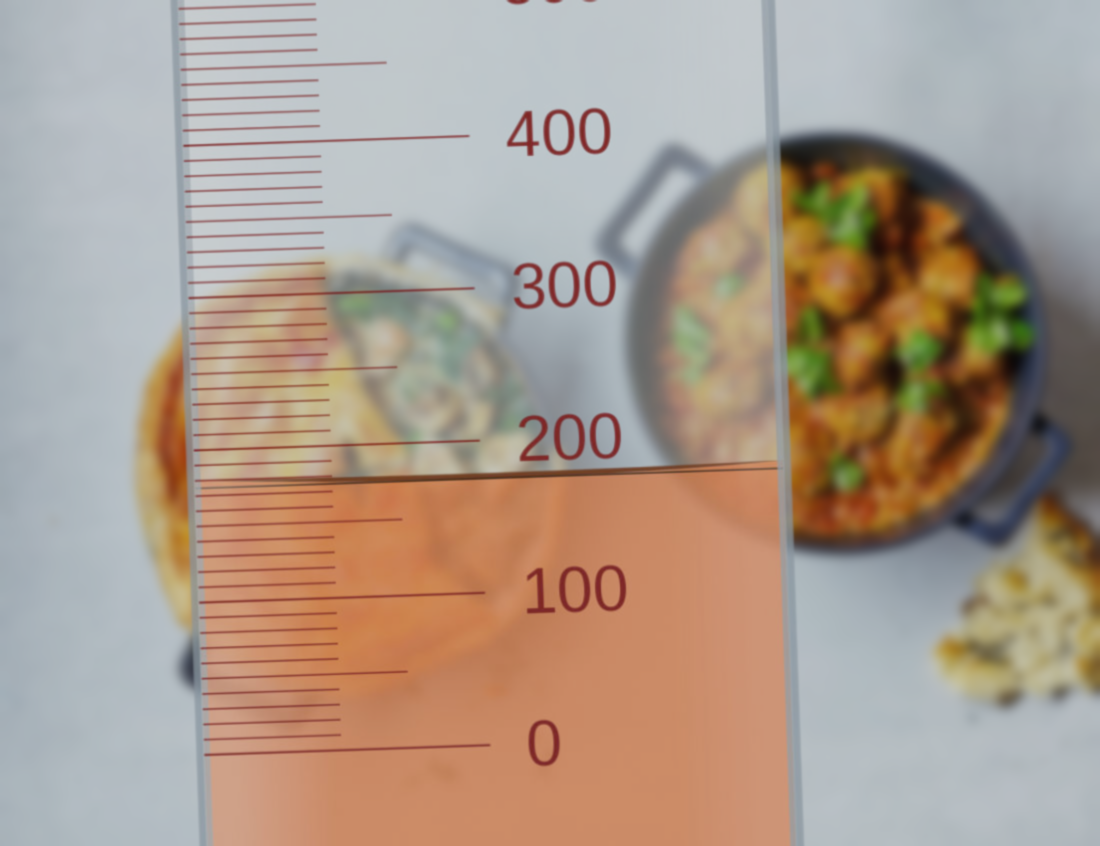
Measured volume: 175 mL
